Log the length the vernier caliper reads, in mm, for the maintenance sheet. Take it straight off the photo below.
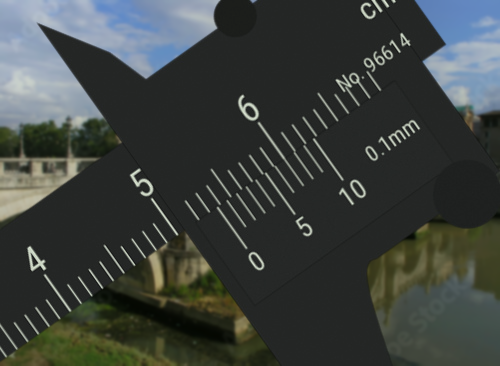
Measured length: 53.7 mm
